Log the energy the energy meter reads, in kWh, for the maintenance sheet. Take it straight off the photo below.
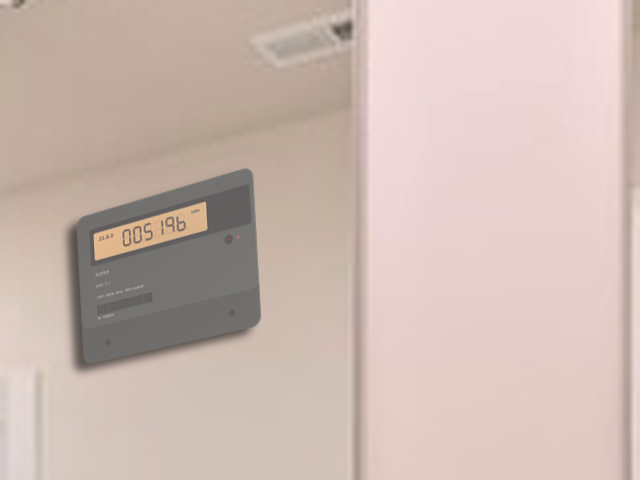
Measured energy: 5196 kWh
